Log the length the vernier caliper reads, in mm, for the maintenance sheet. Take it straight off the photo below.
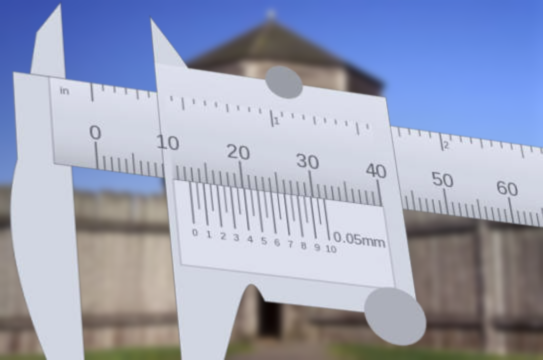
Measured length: 12.6 mm
